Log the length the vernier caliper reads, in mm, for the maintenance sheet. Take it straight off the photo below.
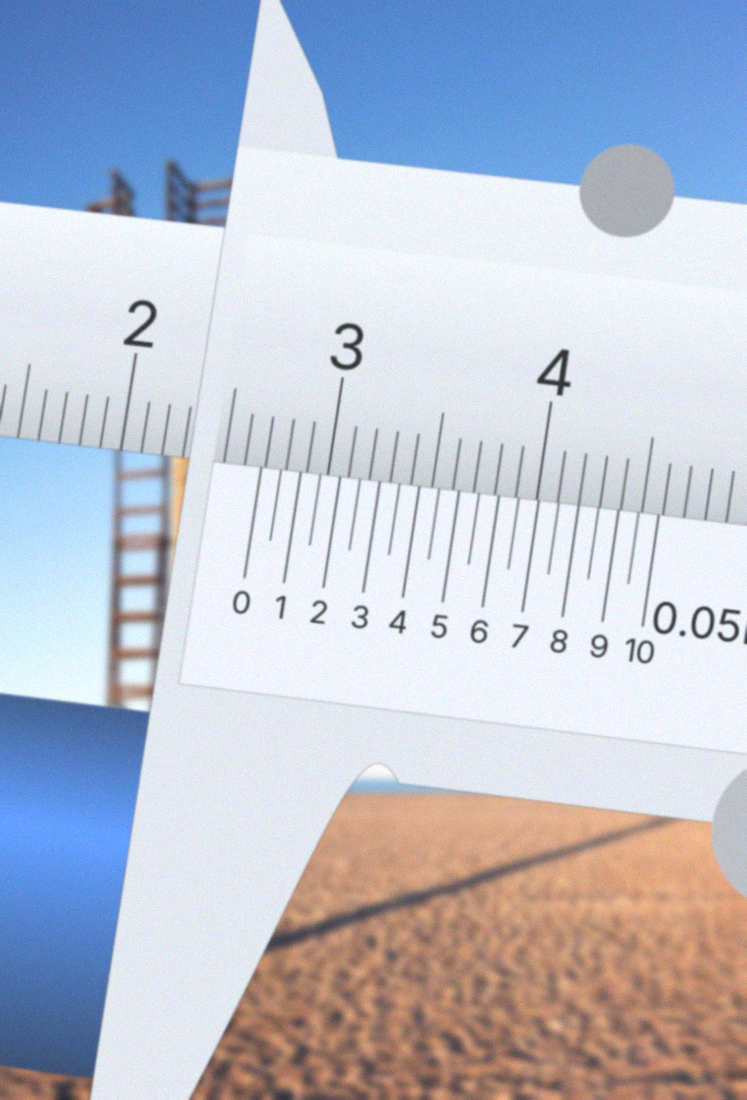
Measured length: 26.8 mm
